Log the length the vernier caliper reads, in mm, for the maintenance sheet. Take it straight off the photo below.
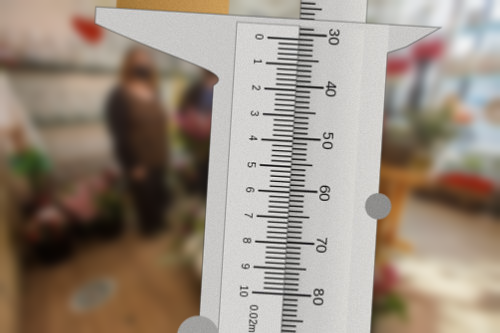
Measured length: 31.0 mm
